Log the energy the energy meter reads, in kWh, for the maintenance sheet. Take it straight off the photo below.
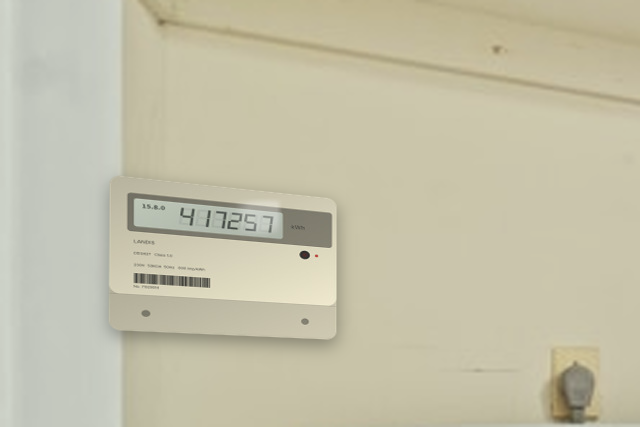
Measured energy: 417257 kWh
